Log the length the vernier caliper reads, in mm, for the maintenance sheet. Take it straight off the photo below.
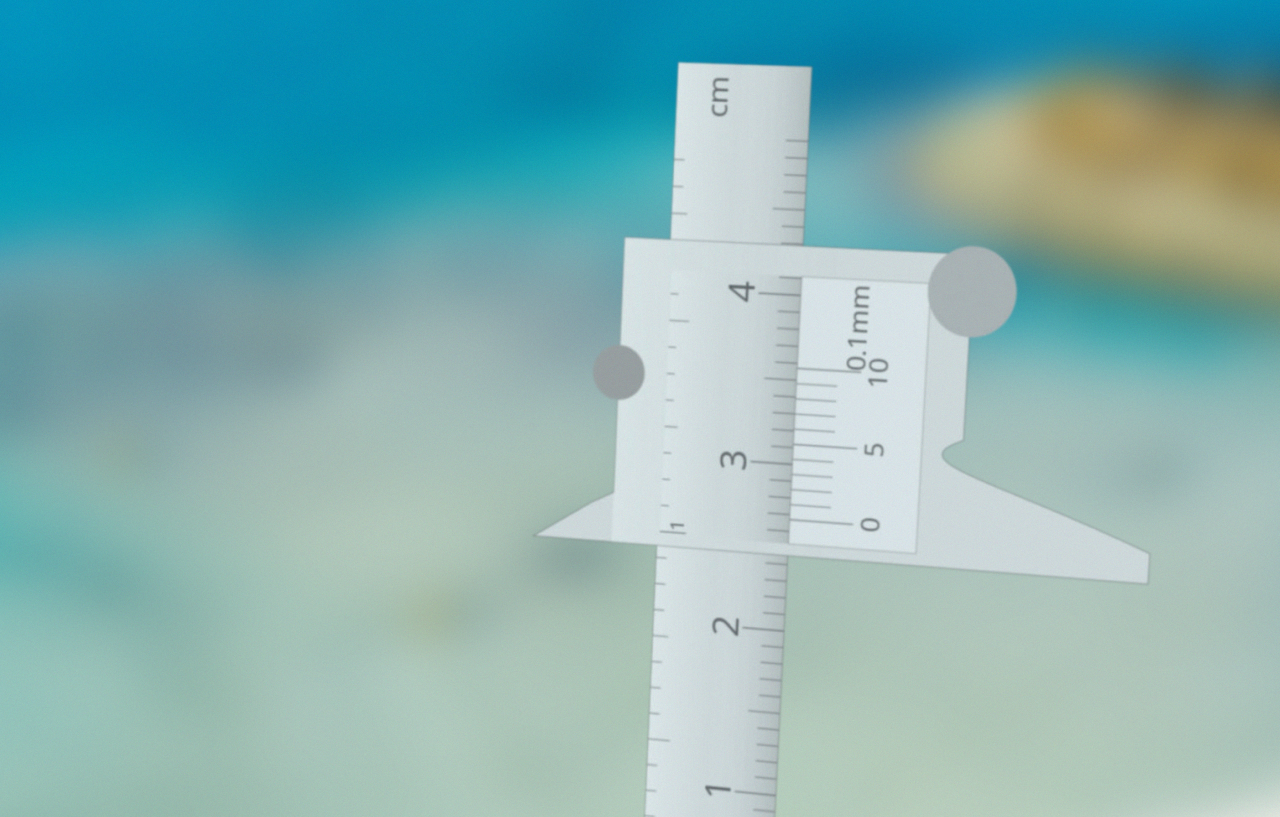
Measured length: 26.7 mm
